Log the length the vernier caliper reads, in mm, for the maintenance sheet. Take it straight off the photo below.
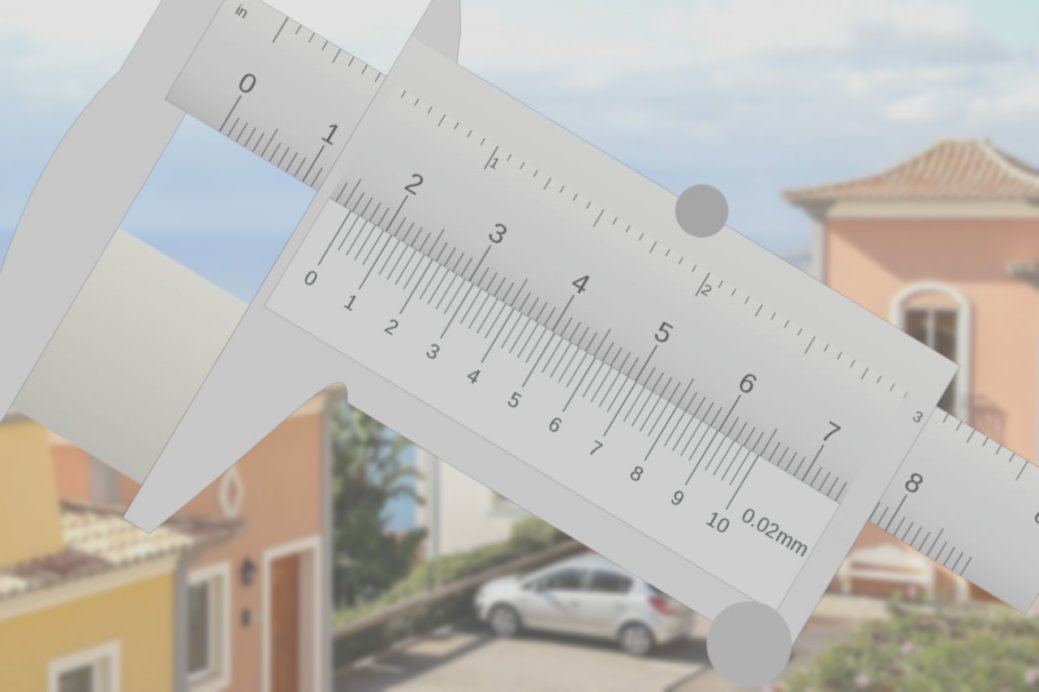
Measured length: 15.8 mm
